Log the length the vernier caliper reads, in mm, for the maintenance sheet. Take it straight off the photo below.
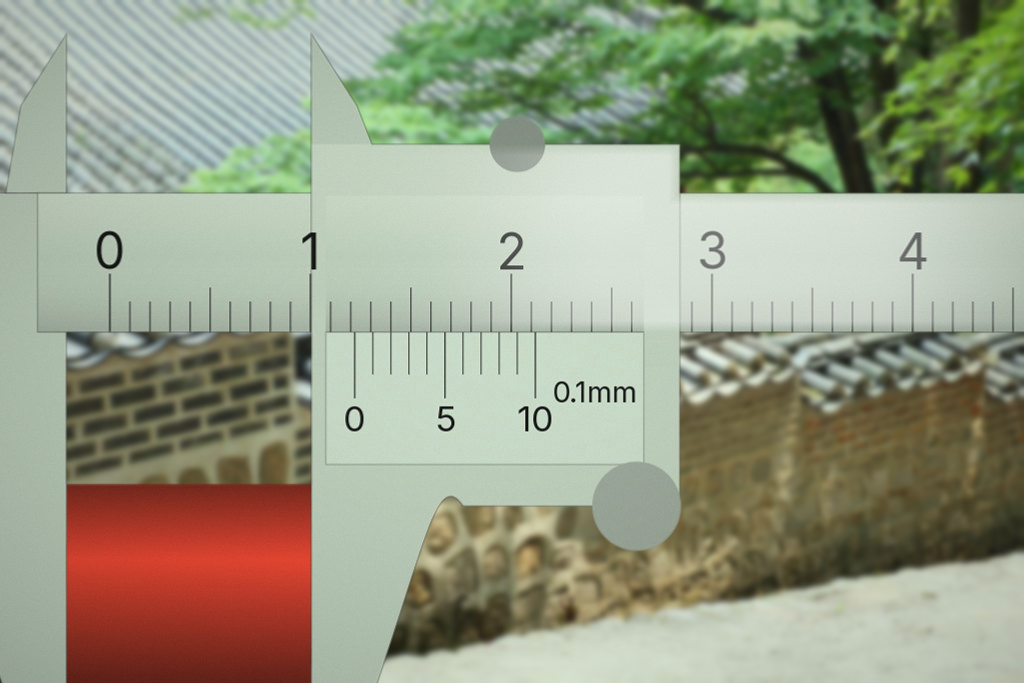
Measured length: 12.2 mm
